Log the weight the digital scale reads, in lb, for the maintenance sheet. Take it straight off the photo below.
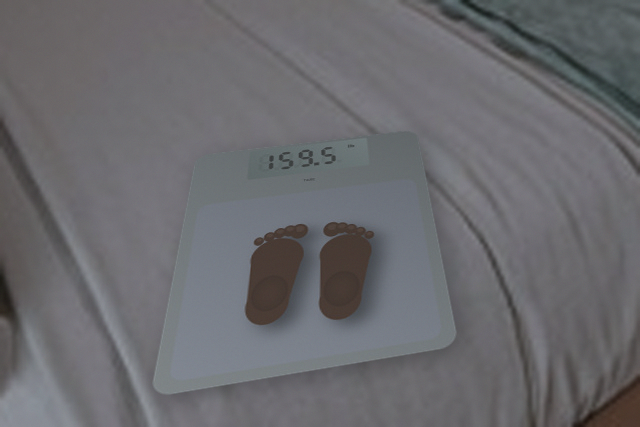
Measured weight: 159.5 lb
